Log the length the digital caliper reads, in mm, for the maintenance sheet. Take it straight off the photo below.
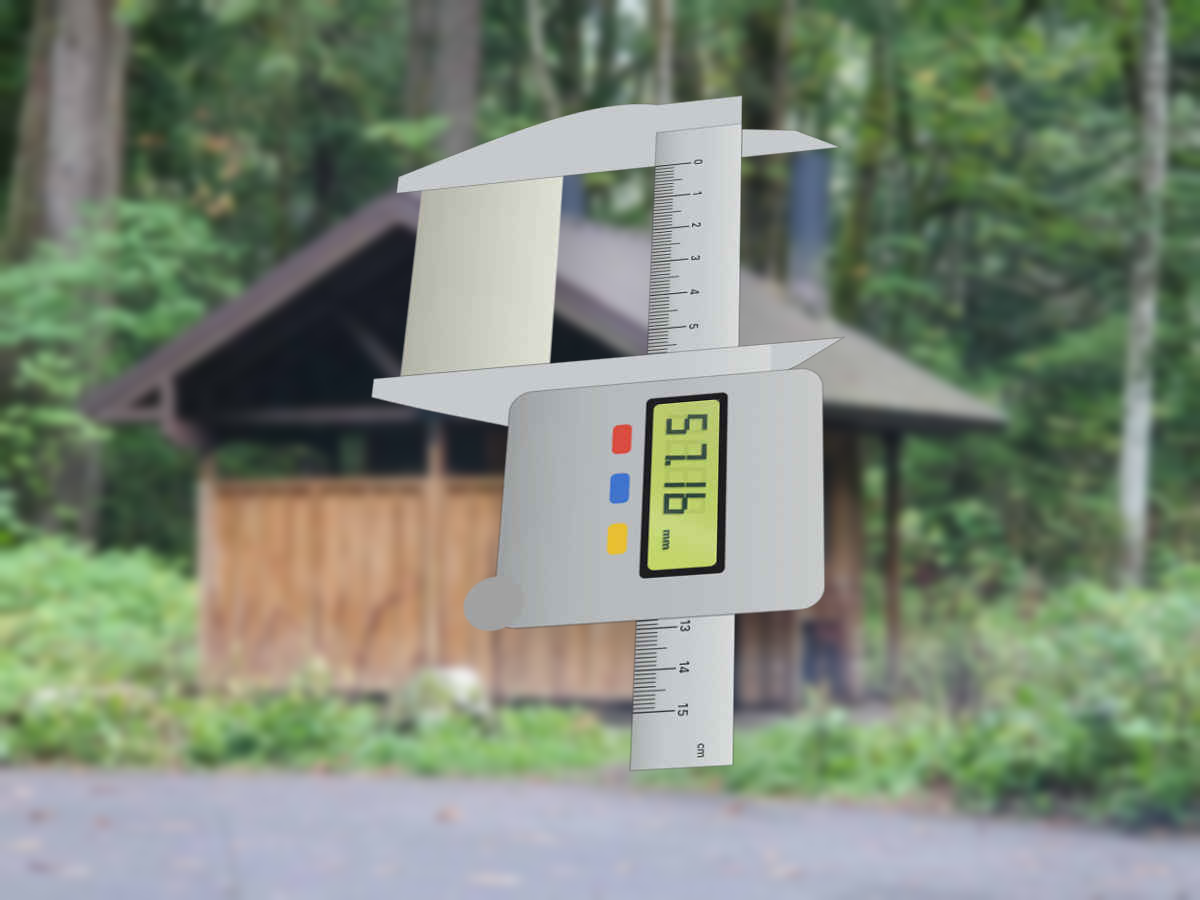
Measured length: 57.16 mm
